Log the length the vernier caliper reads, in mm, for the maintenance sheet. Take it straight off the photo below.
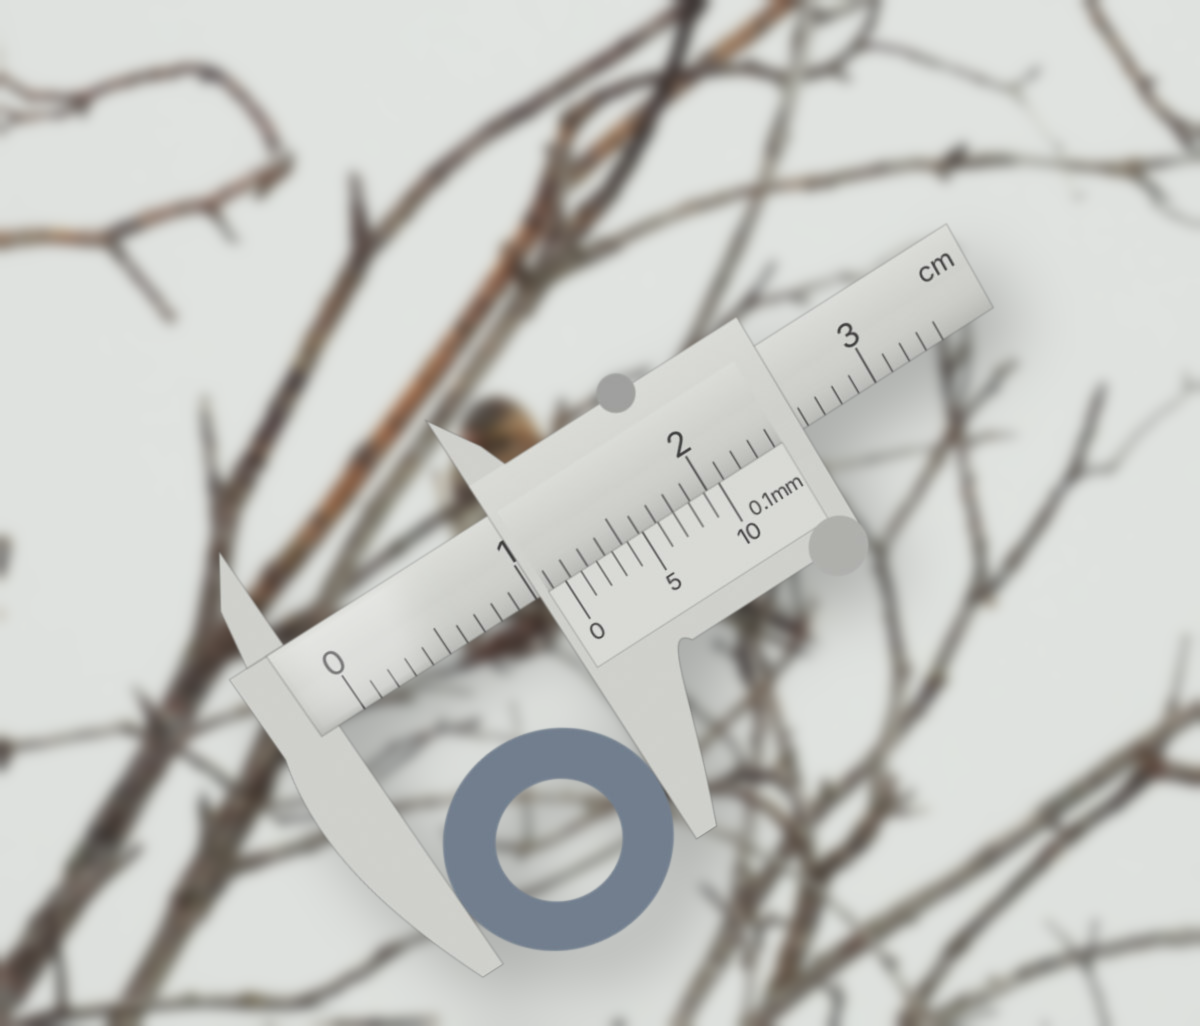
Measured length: 11.7 mm
